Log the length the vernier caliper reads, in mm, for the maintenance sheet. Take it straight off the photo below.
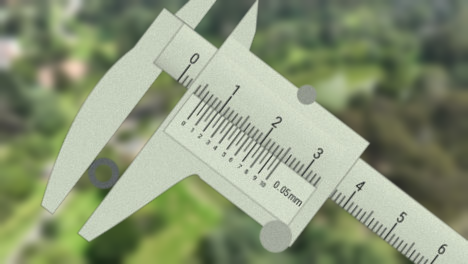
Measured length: 6.0 mm
